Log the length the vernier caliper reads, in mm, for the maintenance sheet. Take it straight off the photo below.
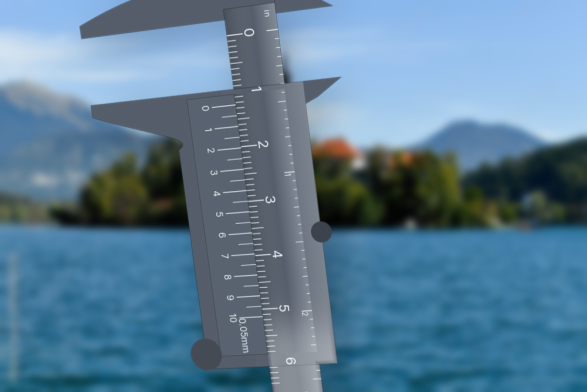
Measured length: 12.4 mm
